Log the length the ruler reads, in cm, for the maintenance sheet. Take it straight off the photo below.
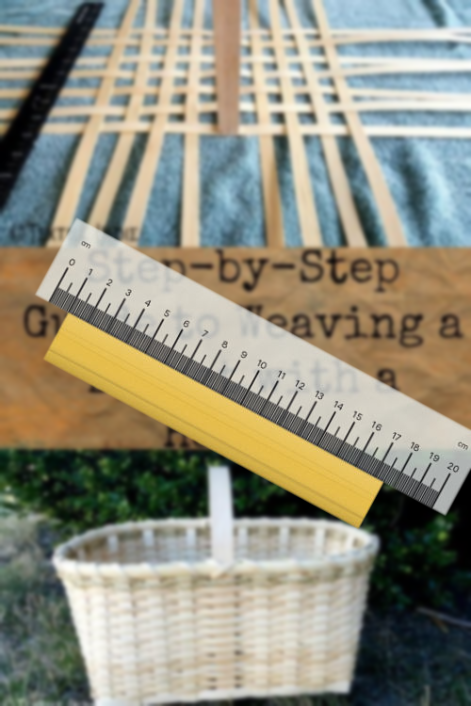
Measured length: 16.5 cm
